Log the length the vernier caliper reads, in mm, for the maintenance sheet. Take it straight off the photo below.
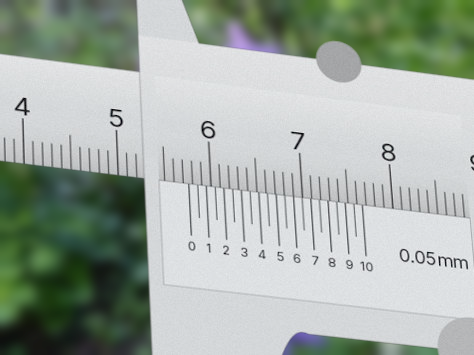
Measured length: 57.6 mm
